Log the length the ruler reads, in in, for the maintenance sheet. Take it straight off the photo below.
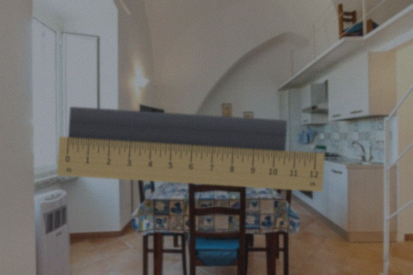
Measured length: 10.5 in
